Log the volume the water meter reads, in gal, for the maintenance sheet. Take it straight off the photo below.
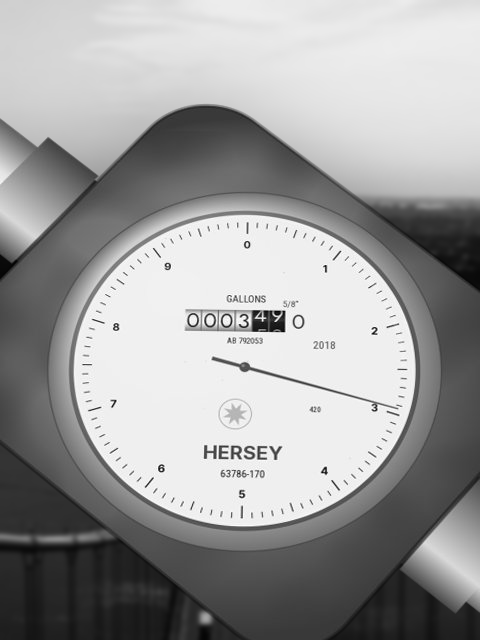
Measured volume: 3492.9 gal
